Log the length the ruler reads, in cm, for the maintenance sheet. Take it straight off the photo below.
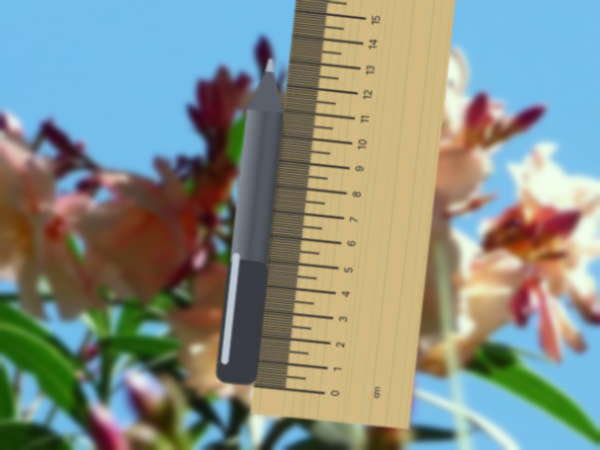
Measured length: 13 cm
